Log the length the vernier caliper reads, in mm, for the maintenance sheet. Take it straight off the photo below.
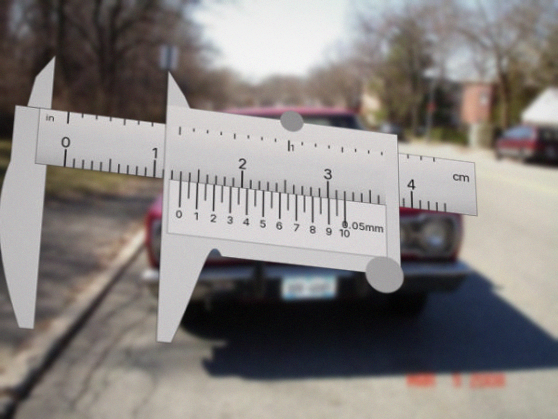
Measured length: 13.0 mm
